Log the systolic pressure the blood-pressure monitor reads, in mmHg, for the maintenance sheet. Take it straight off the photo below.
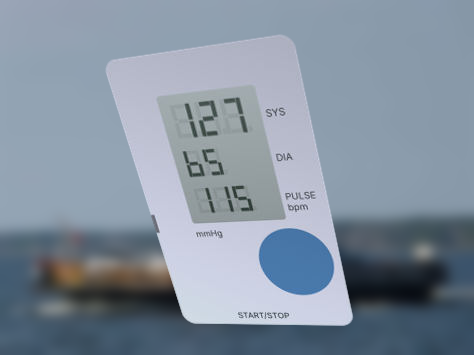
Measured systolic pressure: 127 mmHg
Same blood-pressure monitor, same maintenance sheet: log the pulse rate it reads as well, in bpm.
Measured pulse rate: 115 bpm
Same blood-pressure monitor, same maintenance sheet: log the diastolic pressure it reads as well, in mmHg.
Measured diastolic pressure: 65 mmHg
